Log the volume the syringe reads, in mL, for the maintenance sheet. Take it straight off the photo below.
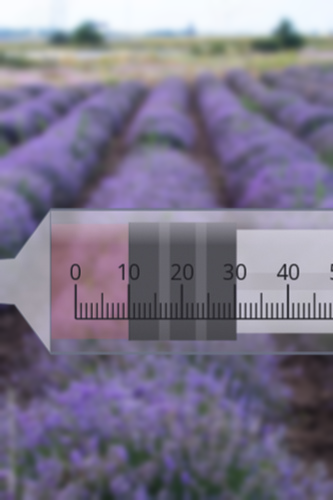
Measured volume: 10 mL
